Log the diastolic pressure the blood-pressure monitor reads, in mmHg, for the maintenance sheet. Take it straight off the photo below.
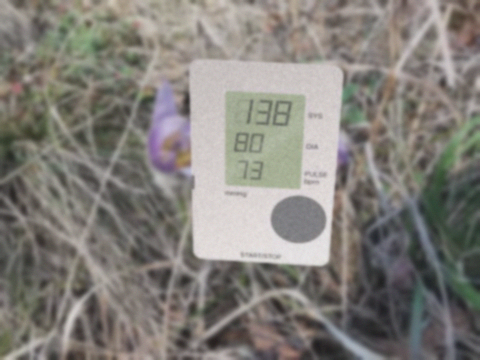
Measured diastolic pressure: 80 mmHg
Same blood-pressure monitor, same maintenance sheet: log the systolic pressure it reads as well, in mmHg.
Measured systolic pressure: 138 mmHg
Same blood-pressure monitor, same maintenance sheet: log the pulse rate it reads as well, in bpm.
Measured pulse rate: 73 bpm
